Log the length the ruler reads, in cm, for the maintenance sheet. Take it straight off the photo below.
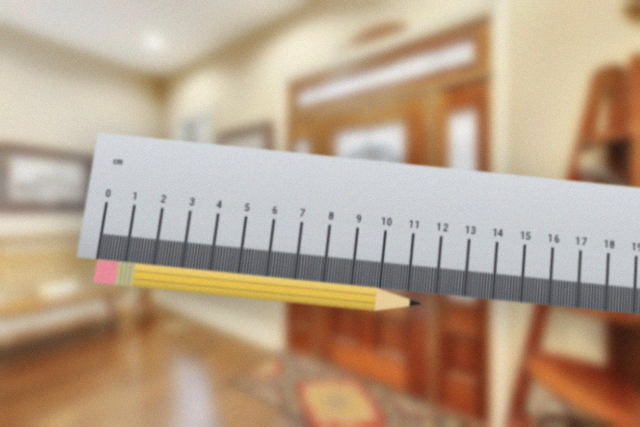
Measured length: 11.5 cm
